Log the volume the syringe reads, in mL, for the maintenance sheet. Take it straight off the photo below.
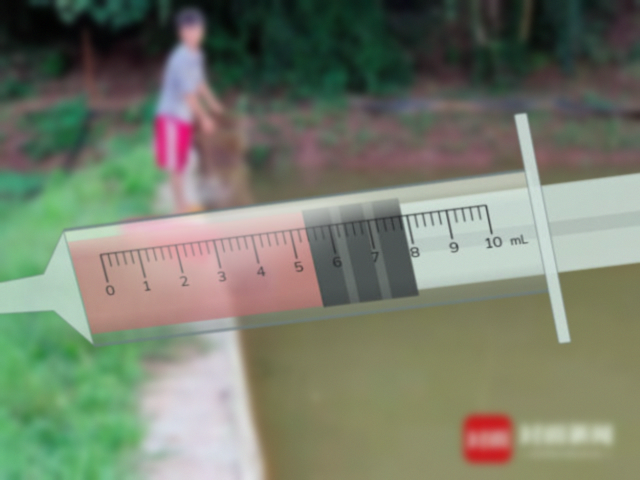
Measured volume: 5.4 mL
